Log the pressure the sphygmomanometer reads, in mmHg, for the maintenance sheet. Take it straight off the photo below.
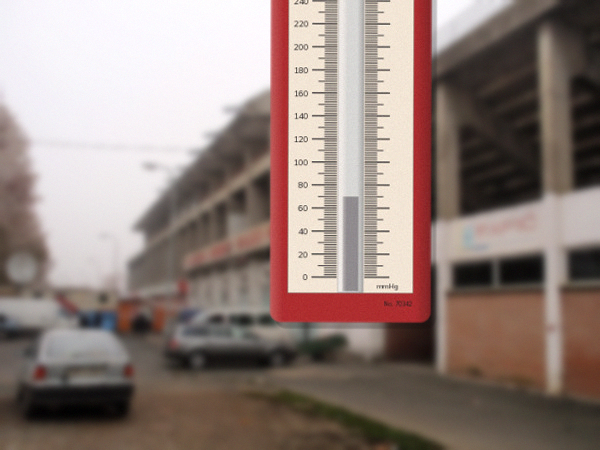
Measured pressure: 70 mmHg
